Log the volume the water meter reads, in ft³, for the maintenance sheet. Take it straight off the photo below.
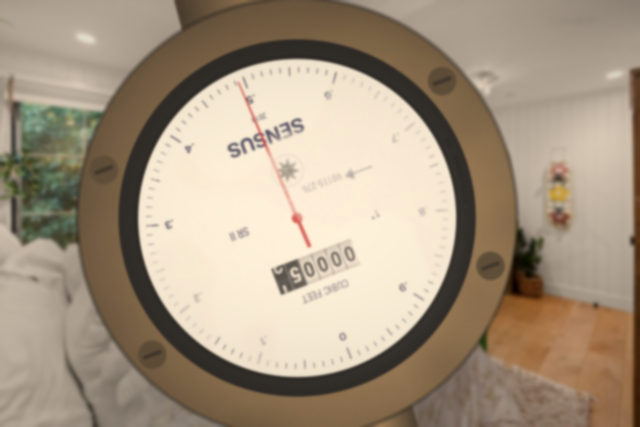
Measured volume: 51.49 ft³
